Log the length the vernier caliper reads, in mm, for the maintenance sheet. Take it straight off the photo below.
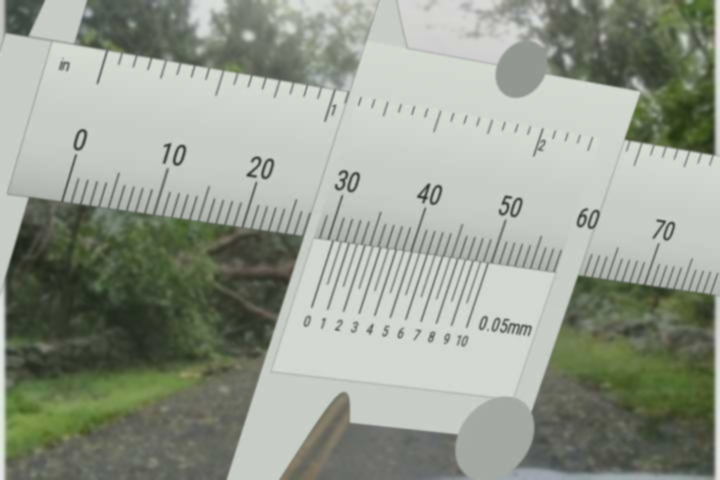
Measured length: 30.6 mm
